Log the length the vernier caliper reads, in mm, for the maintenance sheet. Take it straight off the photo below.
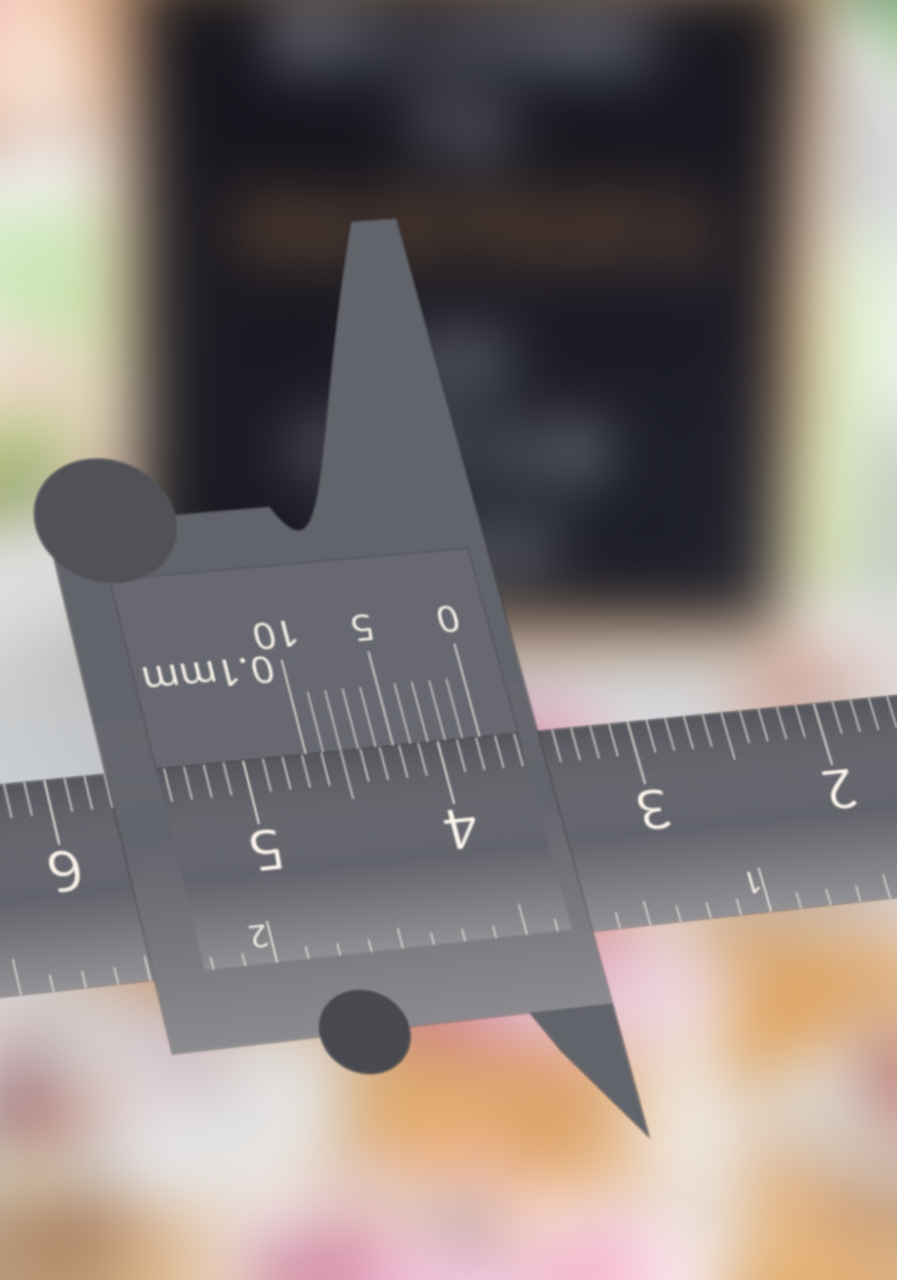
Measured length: 37.8 mm
